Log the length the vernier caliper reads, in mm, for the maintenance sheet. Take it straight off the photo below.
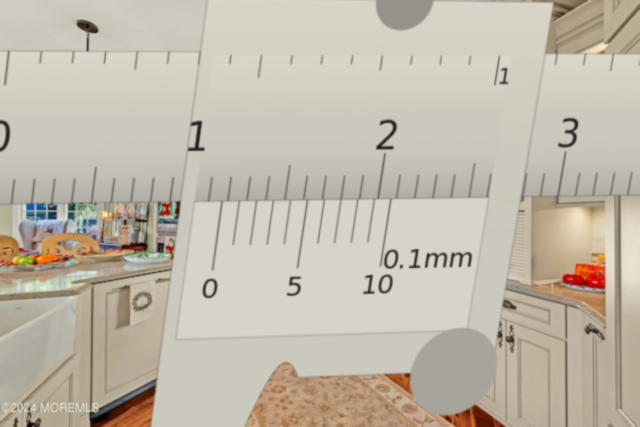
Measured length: 11.7 mm
